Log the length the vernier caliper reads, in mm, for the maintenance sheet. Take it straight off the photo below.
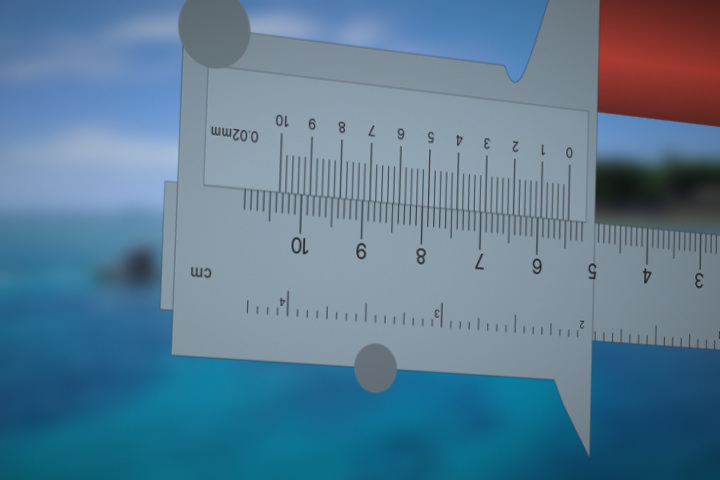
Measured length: 54.5 mm
